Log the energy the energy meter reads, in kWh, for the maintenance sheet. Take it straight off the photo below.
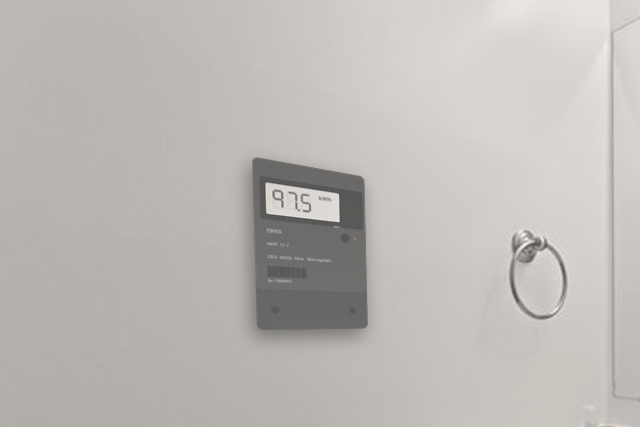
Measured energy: 97.5 kWh
